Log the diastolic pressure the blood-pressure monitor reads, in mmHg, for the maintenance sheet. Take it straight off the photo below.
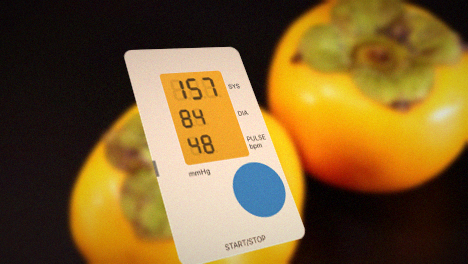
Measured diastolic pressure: 84 mmHg
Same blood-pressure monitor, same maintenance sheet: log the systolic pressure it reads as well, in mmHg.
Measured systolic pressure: 157 mmHg
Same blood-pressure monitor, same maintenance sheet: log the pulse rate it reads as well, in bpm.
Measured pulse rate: 48 bpm
